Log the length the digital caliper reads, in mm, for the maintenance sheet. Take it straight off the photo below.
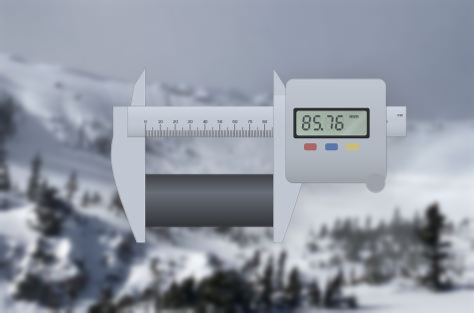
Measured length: 85.76 mm
